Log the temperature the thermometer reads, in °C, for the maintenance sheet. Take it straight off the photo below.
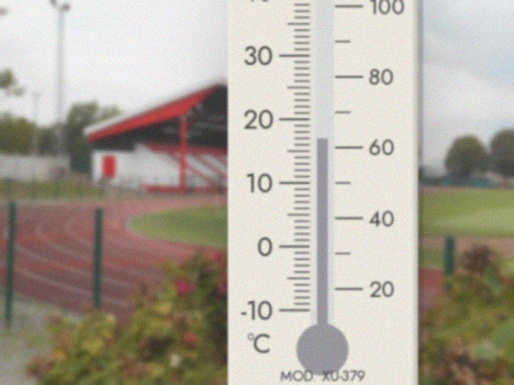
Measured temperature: 17 °C
